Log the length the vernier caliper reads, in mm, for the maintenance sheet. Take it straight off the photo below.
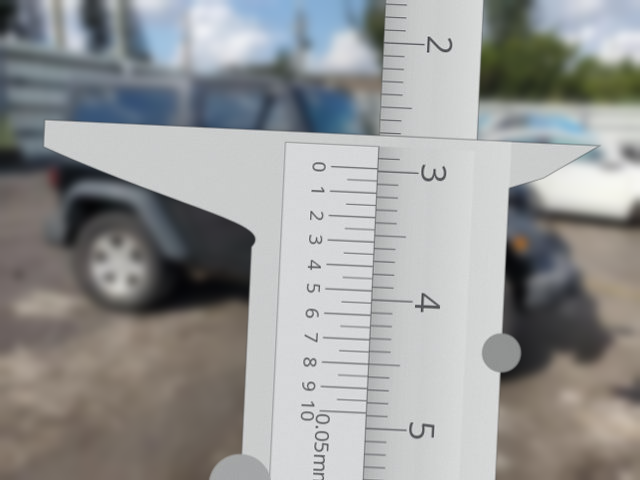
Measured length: 29.8 mm
